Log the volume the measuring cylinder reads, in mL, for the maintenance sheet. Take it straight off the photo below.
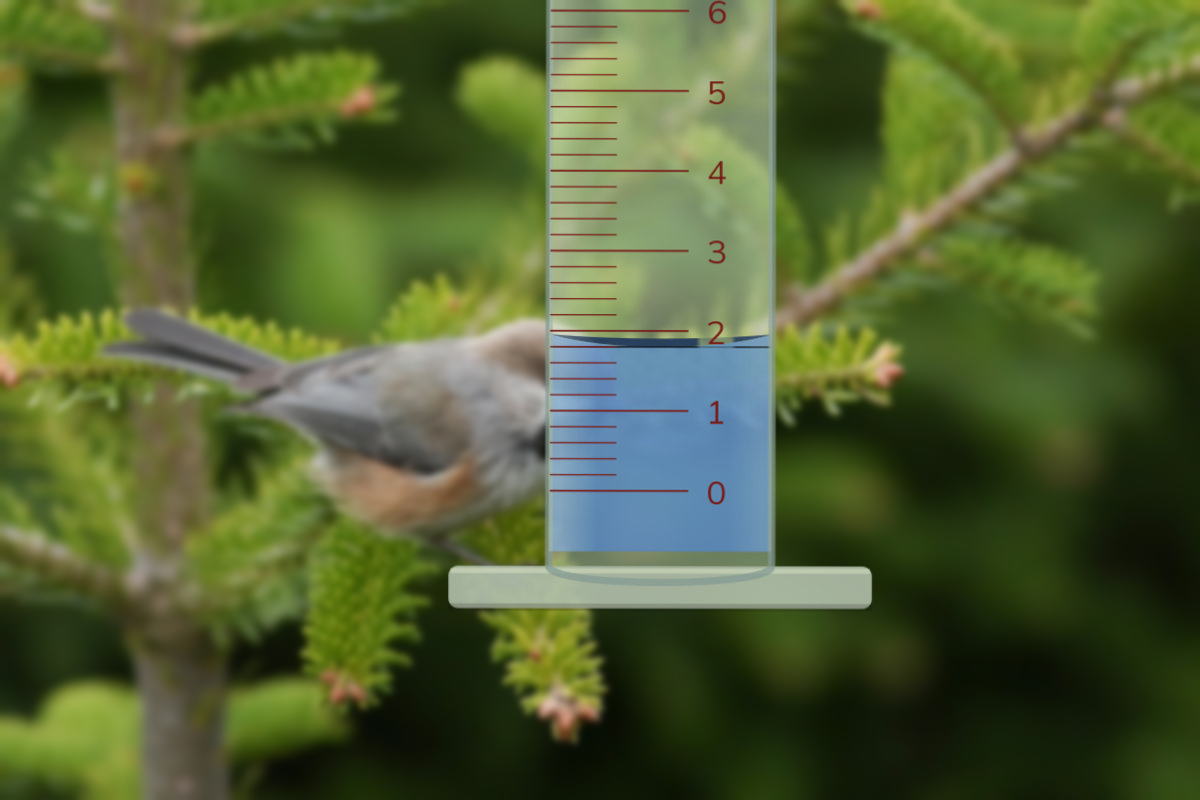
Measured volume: 1.8 mL
